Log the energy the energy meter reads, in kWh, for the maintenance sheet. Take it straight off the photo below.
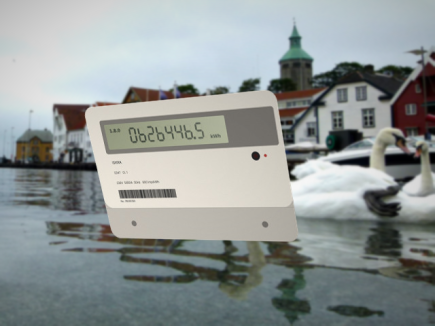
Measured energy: 626446.5 kWh
